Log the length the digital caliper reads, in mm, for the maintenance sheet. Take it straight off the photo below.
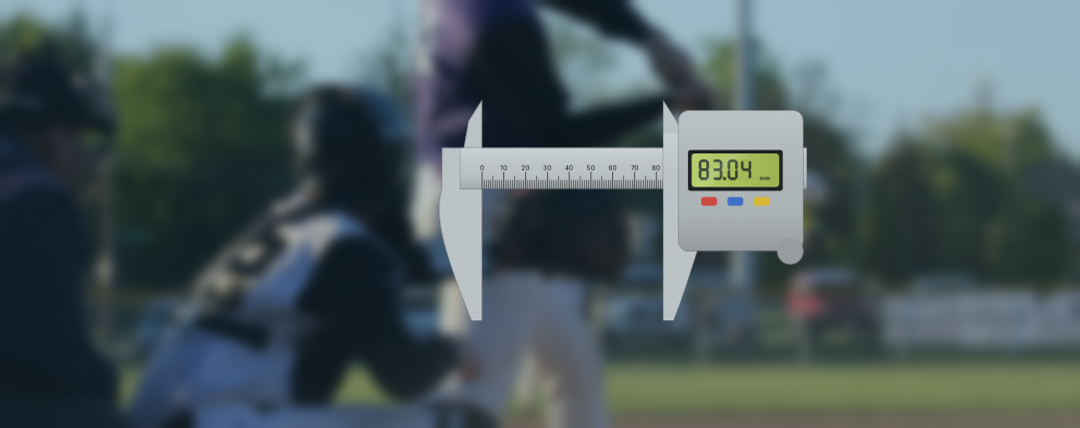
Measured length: 83.04 mm
